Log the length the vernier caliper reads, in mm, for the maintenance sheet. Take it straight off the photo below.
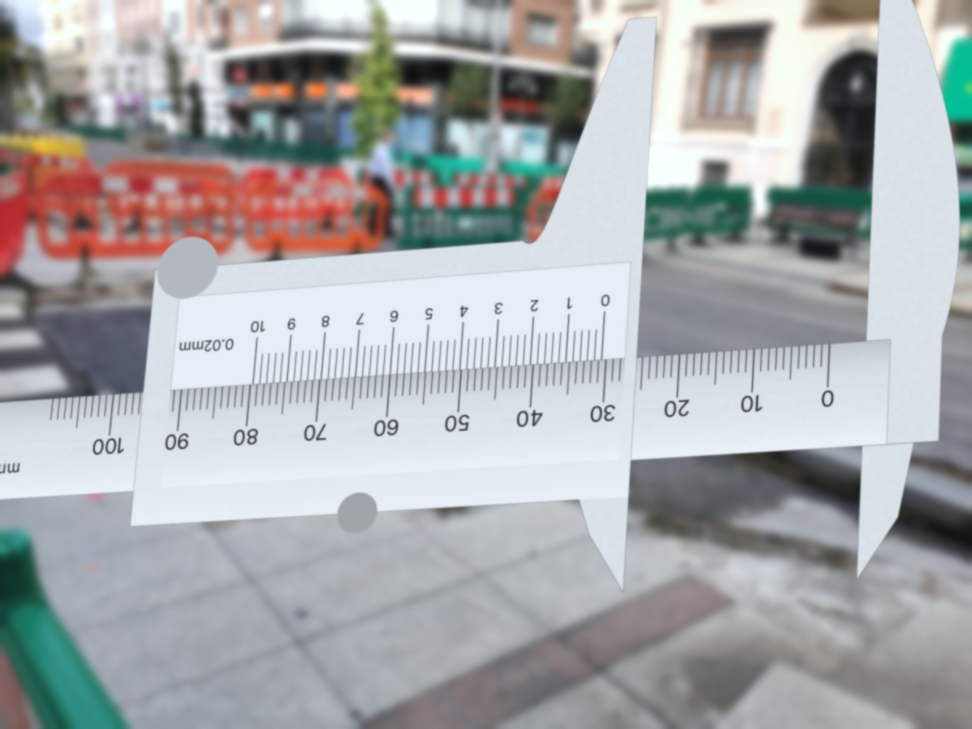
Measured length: 30.6 mm
